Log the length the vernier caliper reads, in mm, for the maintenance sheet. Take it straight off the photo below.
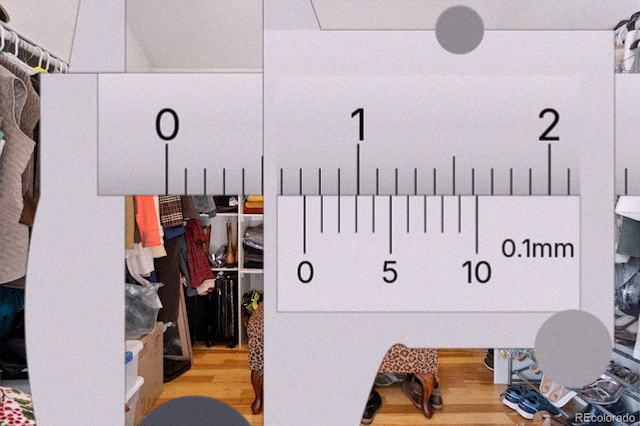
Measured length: 7.2 mm
